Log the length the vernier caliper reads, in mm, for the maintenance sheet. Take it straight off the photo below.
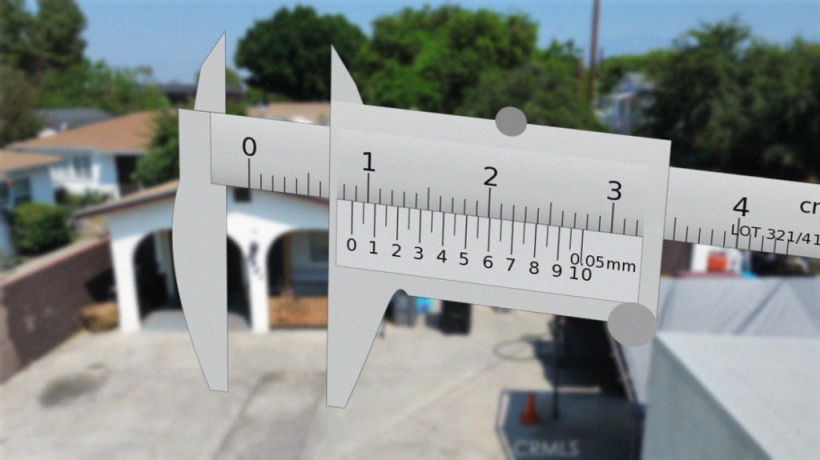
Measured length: 8.7 mm
